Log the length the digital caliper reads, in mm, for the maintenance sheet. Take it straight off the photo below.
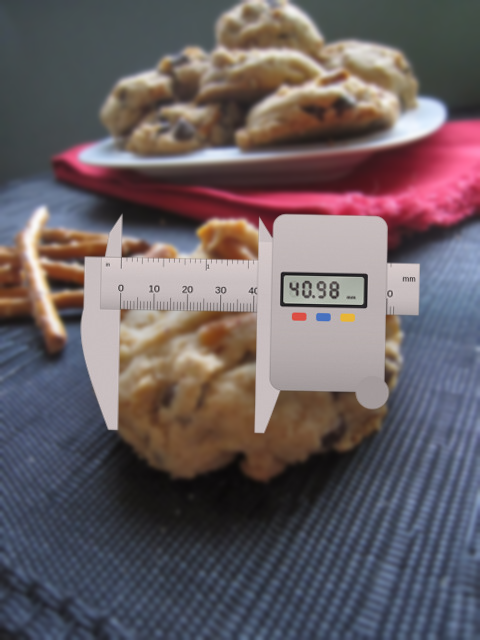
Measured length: 40.98 mm
